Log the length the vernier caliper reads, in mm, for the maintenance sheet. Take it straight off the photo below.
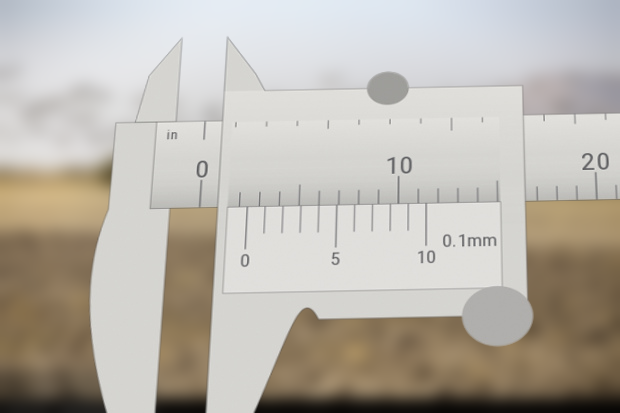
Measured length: 2.4 mm
